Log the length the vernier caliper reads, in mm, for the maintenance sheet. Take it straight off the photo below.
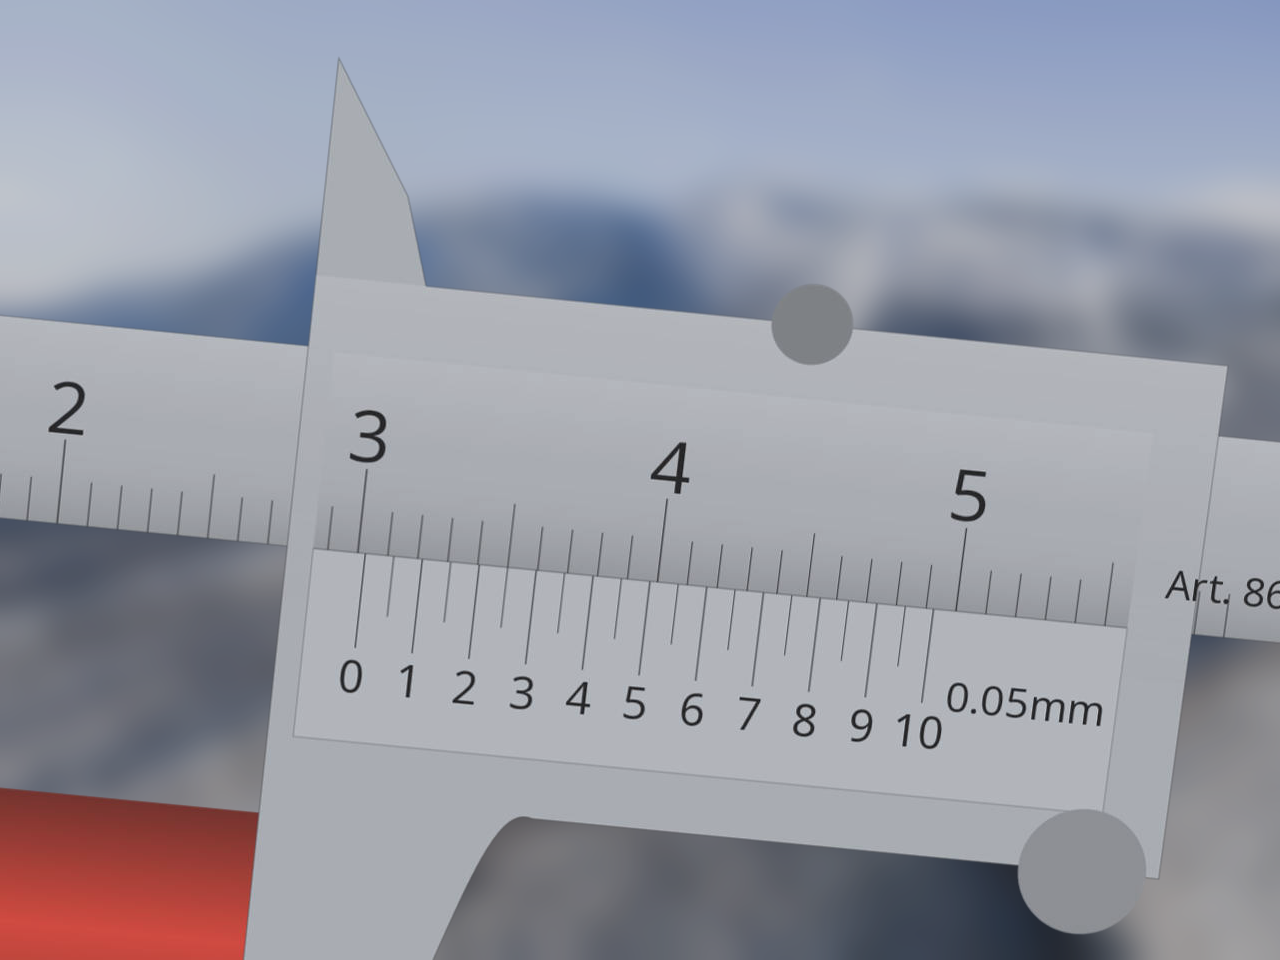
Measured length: 30.25 mm
